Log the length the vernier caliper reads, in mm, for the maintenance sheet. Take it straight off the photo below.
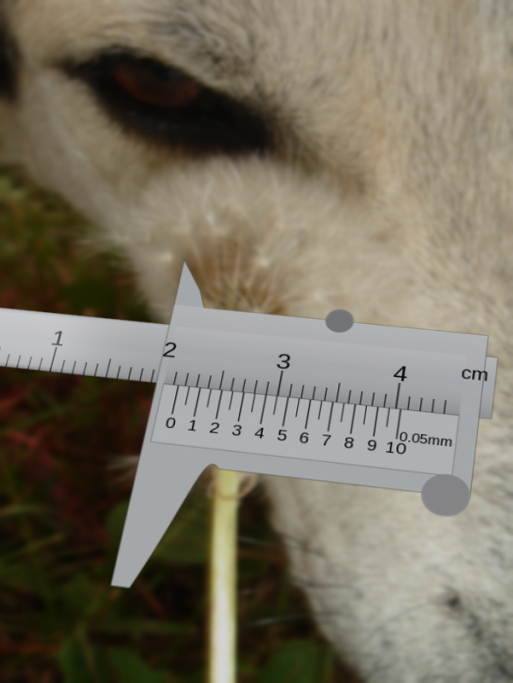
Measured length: 21.4 mm
